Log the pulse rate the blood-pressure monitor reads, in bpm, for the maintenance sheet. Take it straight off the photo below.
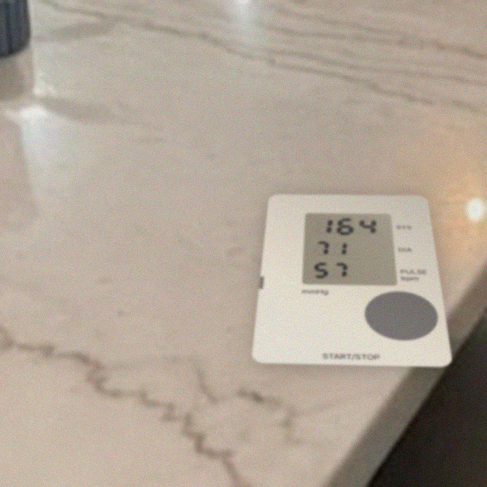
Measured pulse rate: 57 bpm
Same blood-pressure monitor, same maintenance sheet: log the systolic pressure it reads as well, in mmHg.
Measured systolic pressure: 164 mmHg
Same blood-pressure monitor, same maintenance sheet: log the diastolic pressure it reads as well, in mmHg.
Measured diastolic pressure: 71 mmHg
